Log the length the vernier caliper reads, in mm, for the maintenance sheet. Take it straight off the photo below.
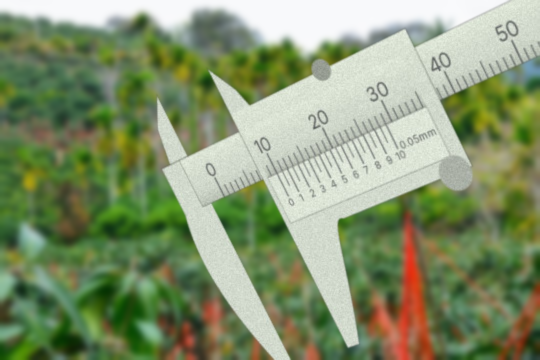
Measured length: 10.0 mm
